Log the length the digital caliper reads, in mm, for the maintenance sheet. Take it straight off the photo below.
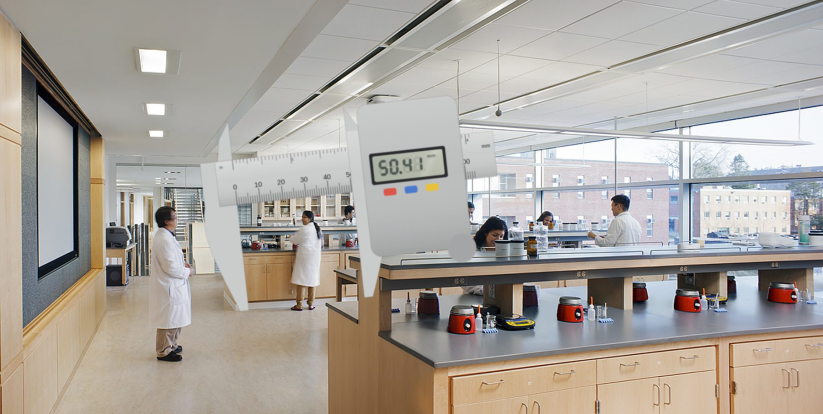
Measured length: 50.41 mm
